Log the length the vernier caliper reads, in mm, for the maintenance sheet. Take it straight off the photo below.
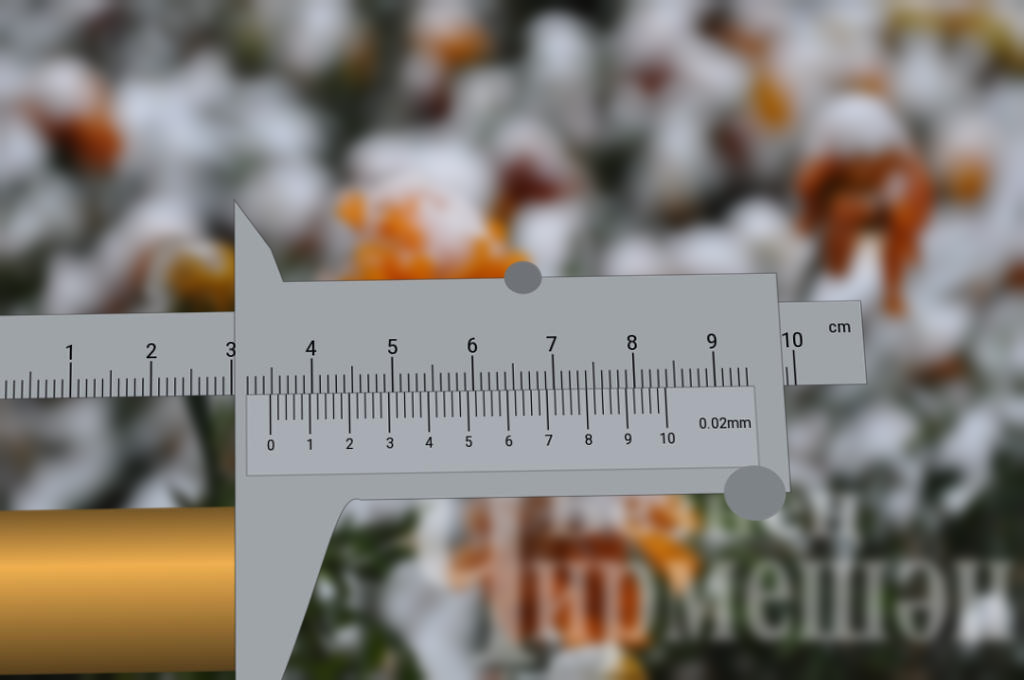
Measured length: 34.8 mm
